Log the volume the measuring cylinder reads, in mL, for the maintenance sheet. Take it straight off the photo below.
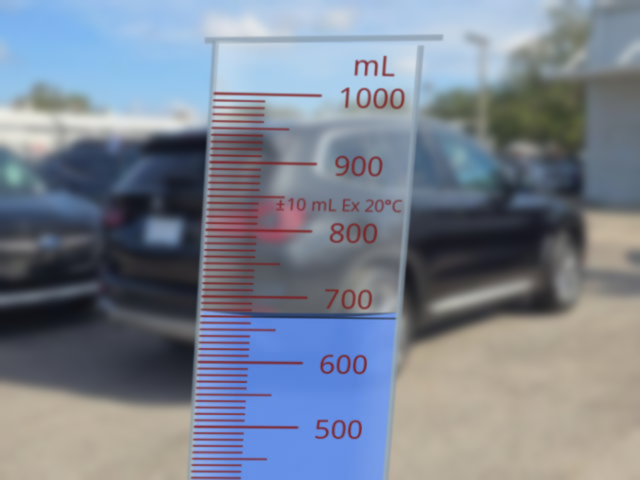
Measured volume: 670 mL
